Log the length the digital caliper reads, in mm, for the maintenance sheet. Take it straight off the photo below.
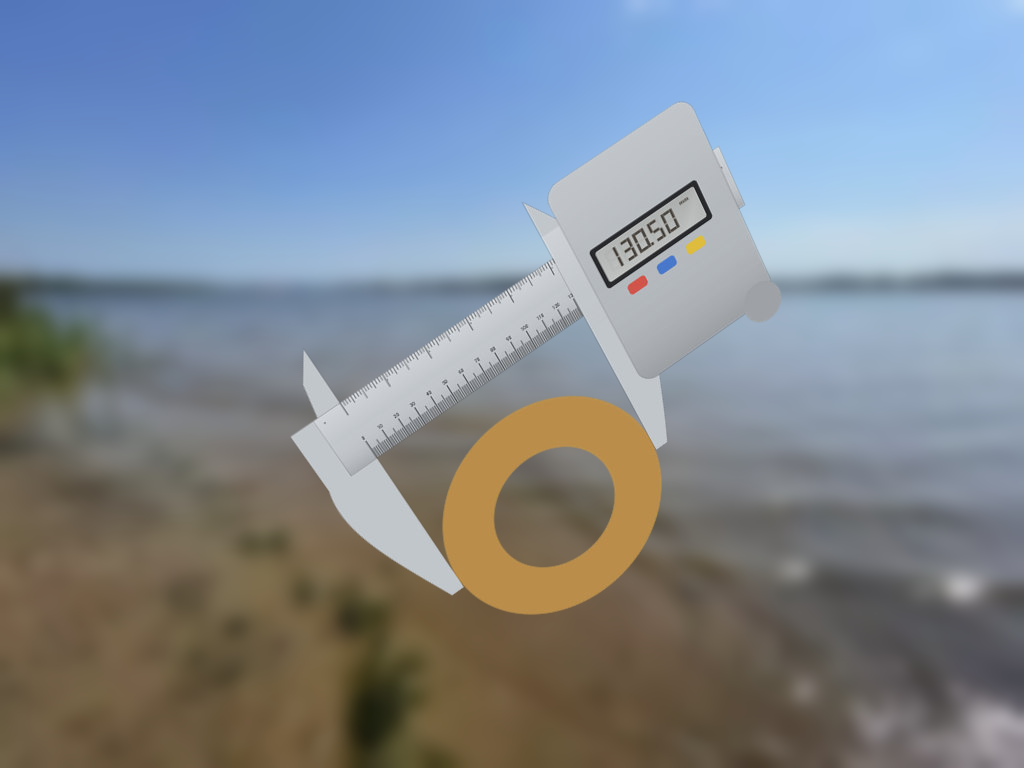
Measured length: 130.50 mm
